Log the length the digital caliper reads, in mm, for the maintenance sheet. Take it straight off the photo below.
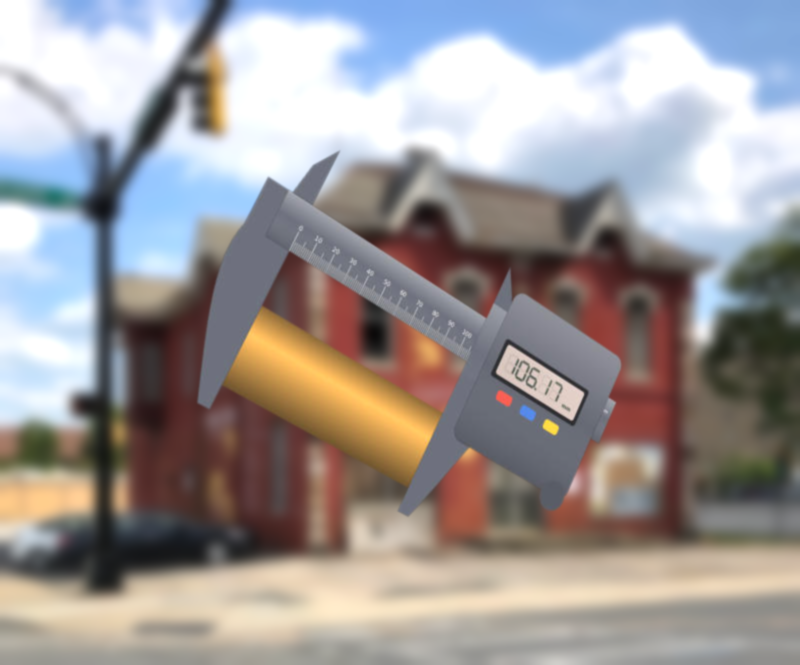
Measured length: 106.17 mm
